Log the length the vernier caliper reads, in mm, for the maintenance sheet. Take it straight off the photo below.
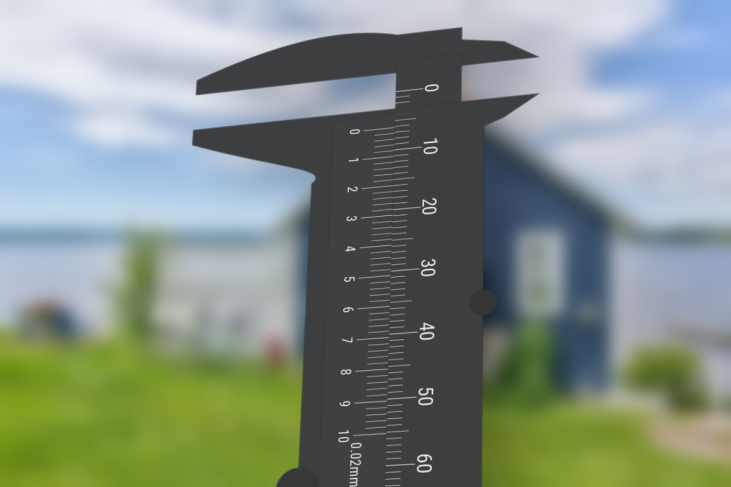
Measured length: 6.2 mm
